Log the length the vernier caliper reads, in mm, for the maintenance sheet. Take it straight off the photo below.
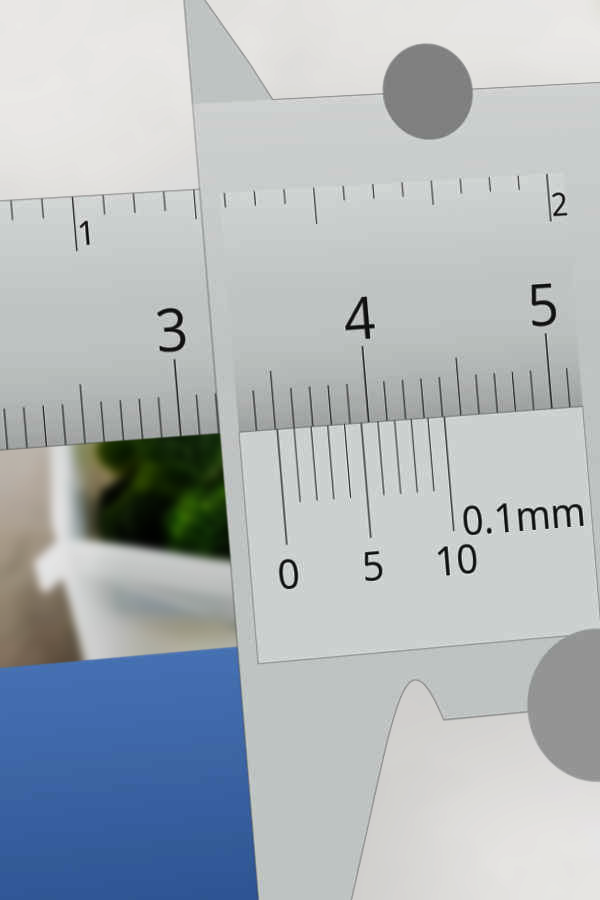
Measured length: 35.1 mm
